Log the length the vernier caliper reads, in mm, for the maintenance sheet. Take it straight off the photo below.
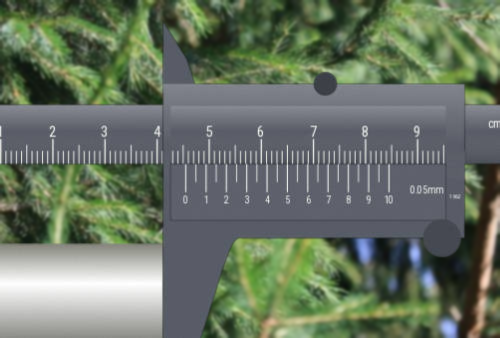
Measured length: 45.5 mm
